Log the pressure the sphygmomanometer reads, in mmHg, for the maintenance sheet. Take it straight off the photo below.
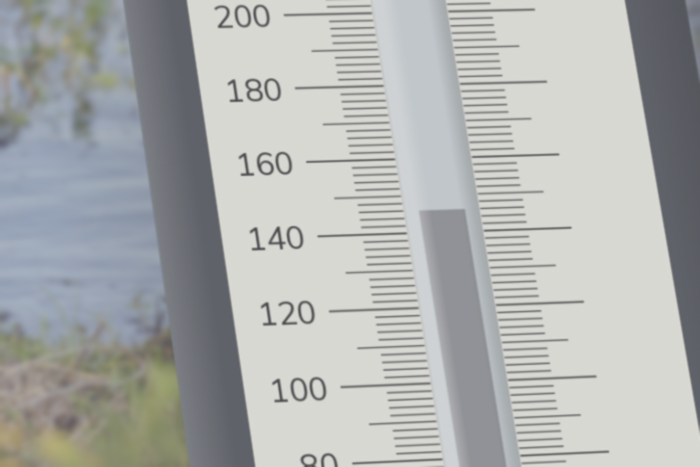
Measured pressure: 146 mmHg
